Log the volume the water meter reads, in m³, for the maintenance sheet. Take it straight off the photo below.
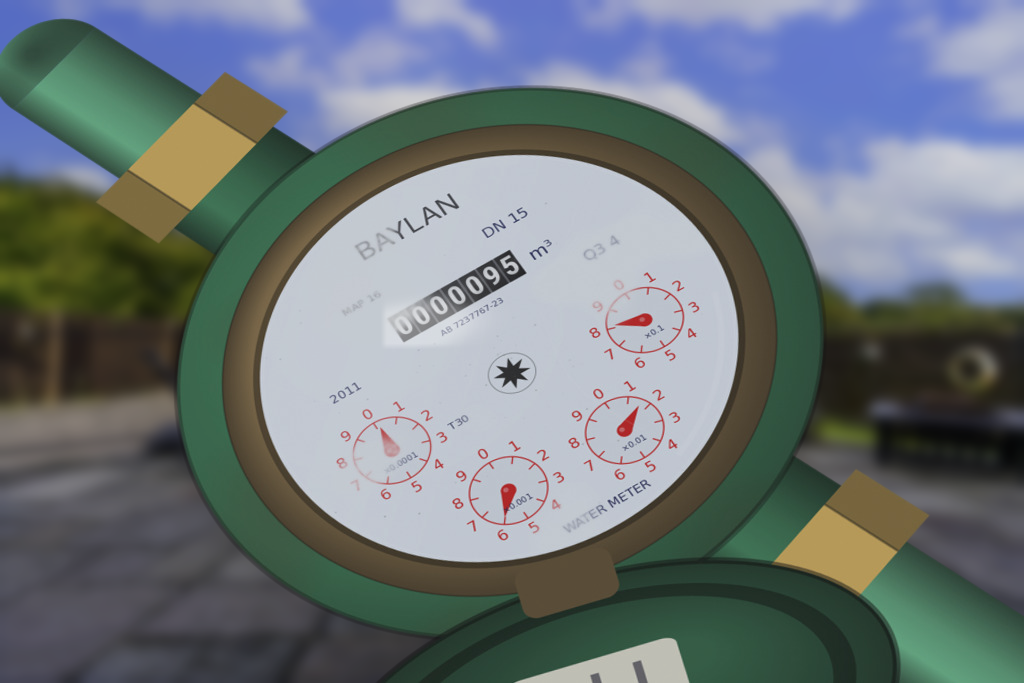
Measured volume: 95.8160 m³
